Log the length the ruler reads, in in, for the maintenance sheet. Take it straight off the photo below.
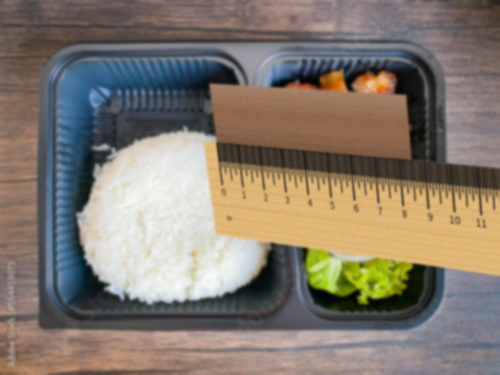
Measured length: 8.5 in
